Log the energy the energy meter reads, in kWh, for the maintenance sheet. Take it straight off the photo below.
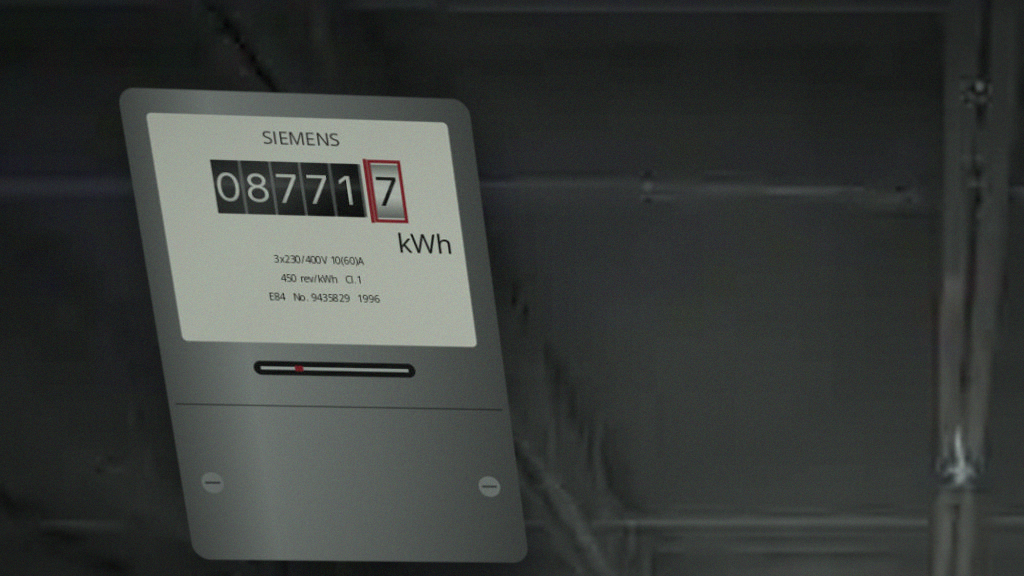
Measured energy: 8771.7 kWh
